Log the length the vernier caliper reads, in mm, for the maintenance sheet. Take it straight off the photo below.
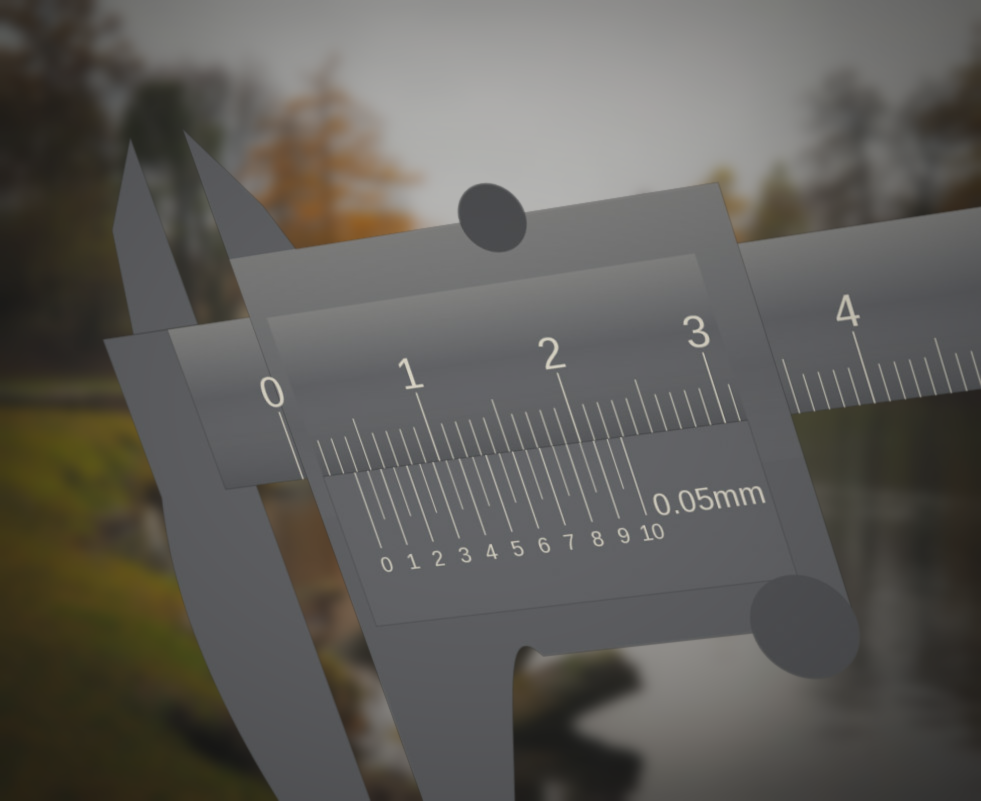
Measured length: 3.8 mm
